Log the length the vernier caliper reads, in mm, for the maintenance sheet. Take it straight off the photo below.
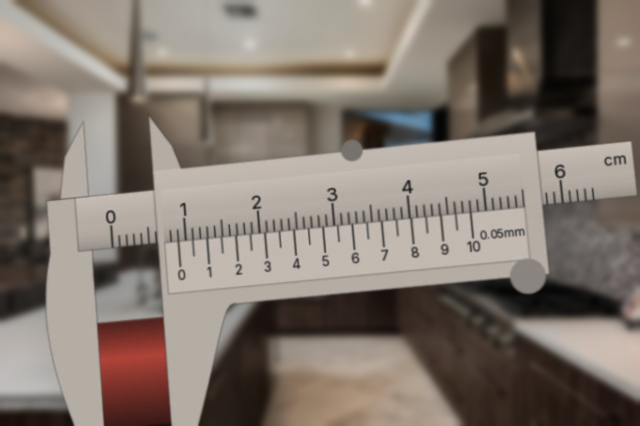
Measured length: 9.0 mm
